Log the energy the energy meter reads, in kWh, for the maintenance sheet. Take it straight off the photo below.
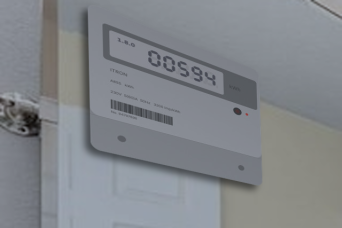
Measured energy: 594 kWh
